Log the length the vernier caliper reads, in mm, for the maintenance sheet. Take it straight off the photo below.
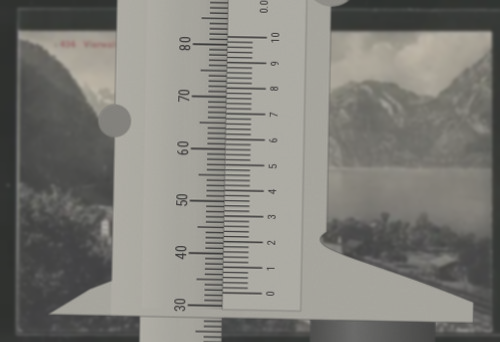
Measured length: 32.5 mm
